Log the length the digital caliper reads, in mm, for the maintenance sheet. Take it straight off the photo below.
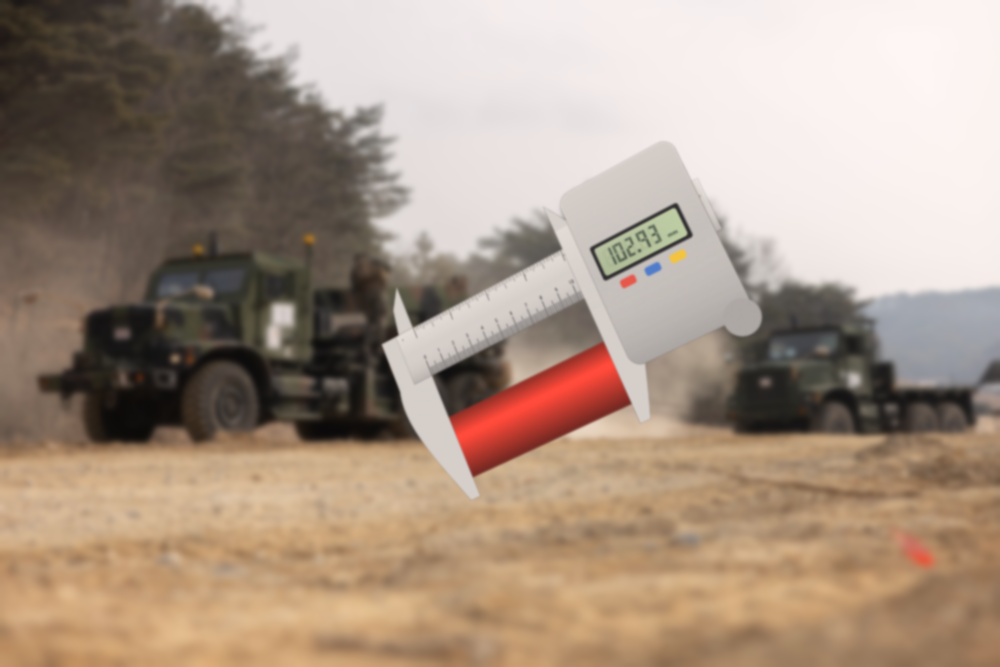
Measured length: 102.93 mm
